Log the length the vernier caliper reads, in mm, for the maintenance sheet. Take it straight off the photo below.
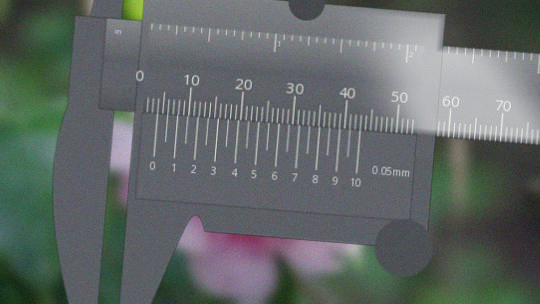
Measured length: 4.0 mm
